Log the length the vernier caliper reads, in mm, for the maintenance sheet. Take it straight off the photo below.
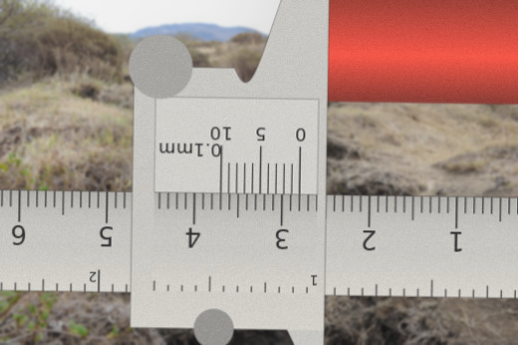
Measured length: 28.0 mm
